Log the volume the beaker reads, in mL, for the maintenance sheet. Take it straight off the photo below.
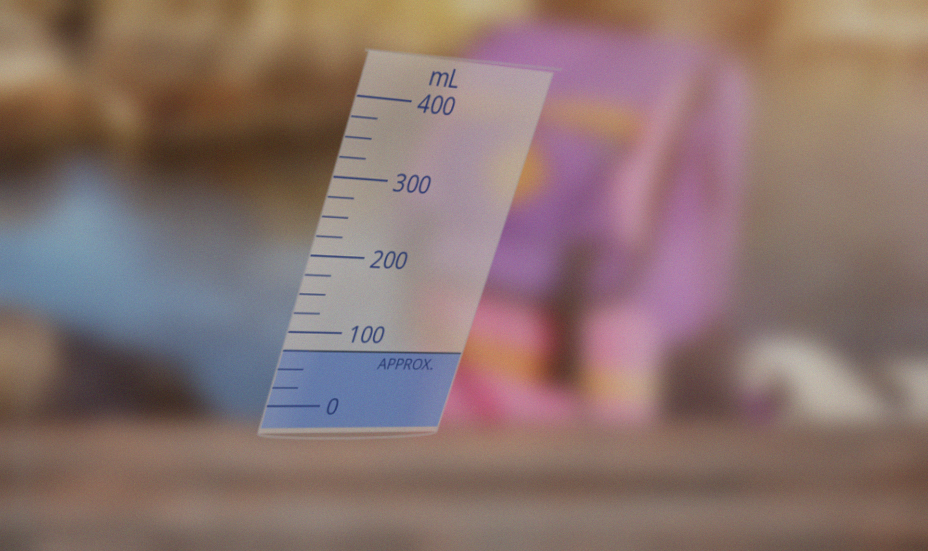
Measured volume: 75 mL
